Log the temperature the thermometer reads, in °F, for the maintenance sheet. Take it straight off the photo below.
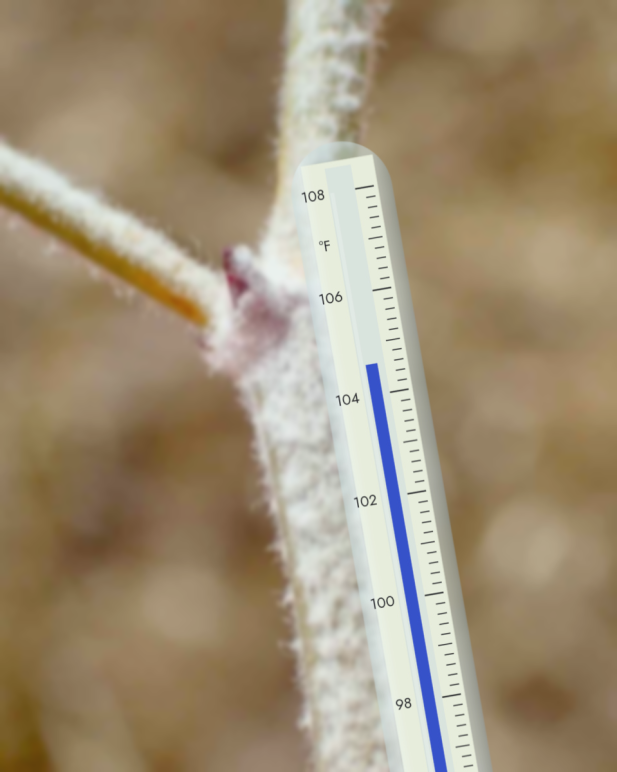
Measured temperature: 104.6 °F
